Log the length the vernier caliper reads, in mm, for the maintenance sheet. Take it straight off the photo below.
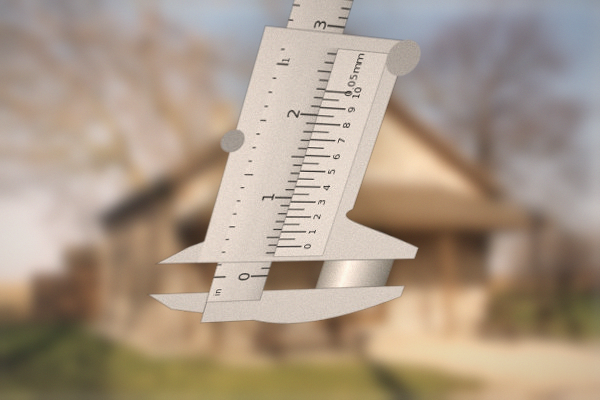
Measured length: 3.8 mm
